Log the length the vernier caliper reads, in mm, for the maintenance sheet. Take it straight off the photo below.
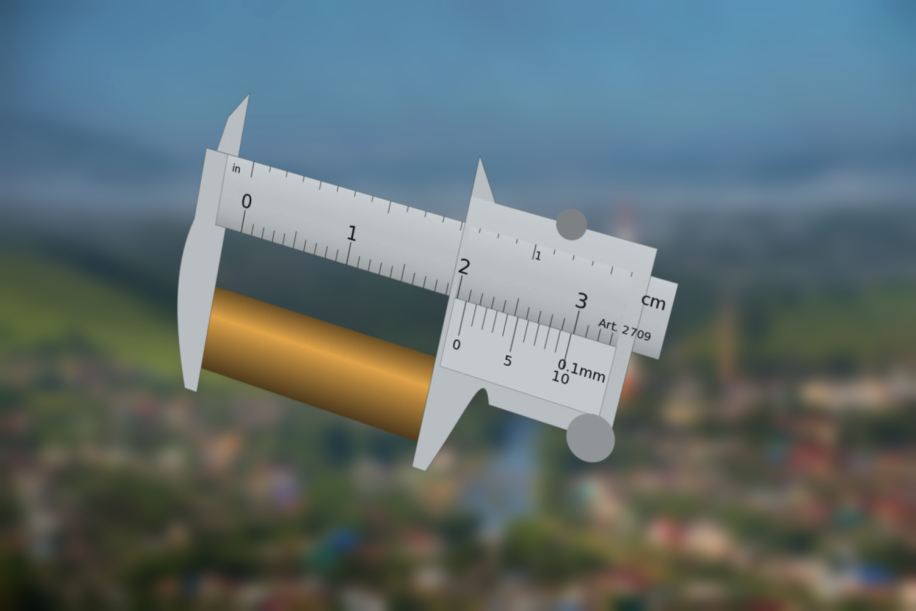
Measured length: 20.8 mm
